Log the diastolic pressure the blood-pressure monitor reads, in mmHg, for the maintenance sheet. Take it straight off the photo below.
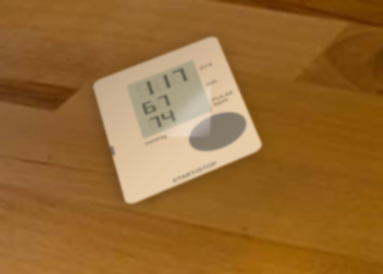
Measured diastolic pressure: 67 mmHg
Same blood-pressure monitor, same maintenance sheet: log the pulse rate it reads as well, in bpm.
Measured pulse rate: 74 bpm
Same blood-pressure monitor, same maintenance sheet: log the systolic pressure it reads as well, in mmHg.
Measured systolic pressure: 117 mmHg
